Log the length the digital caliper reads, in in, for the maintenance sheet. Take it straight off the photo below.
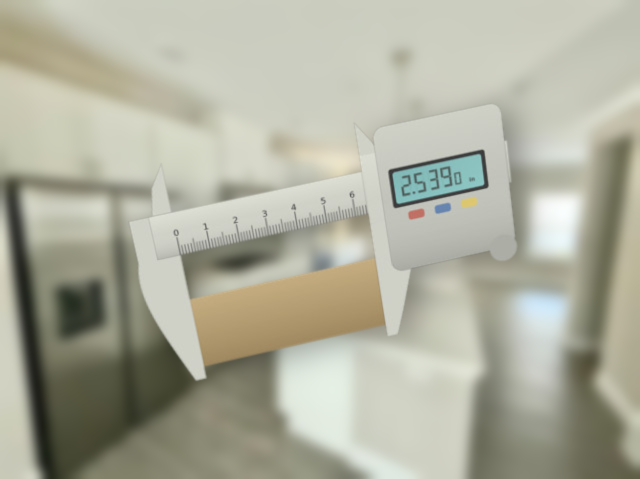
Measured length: 2.5390 in
